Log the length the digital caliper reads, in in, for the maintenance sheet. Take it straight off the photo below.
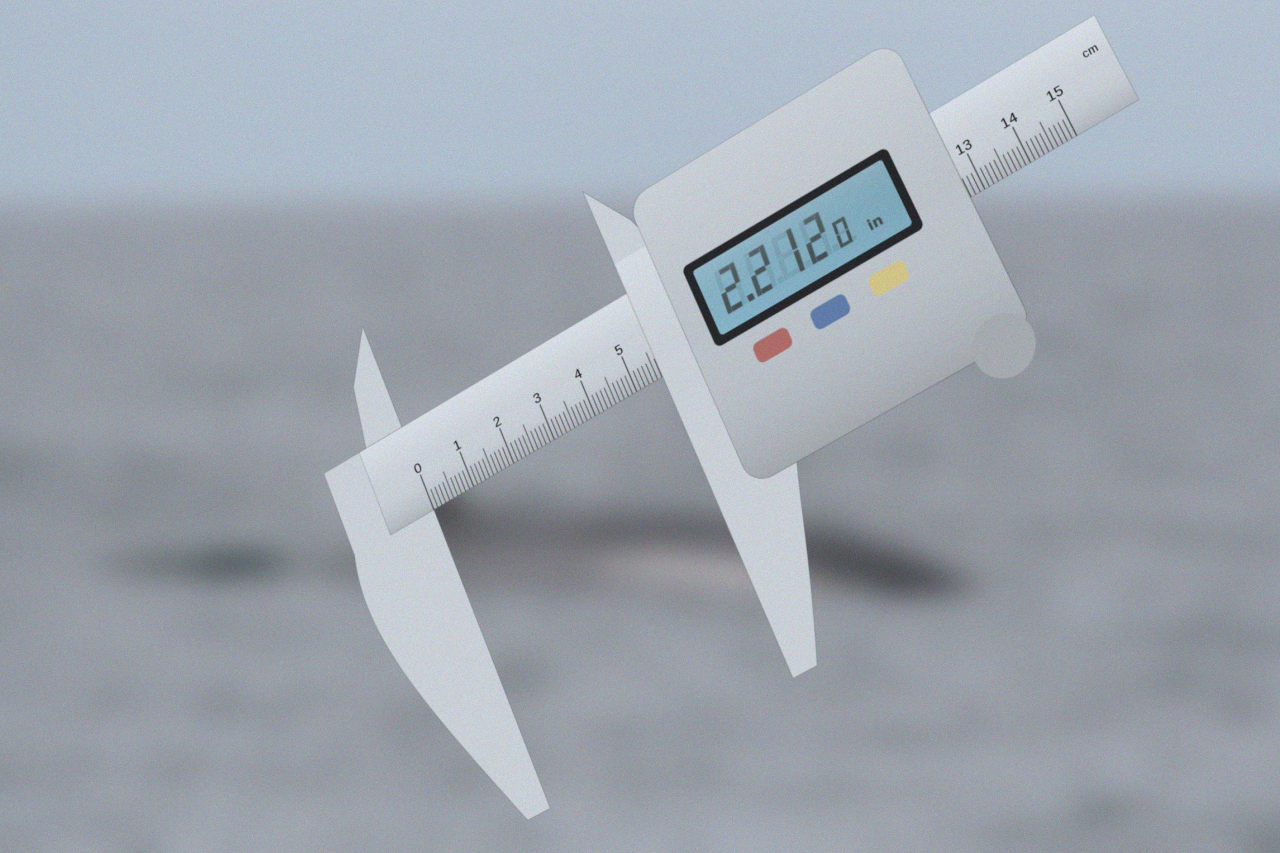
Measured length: 2.2120 in
